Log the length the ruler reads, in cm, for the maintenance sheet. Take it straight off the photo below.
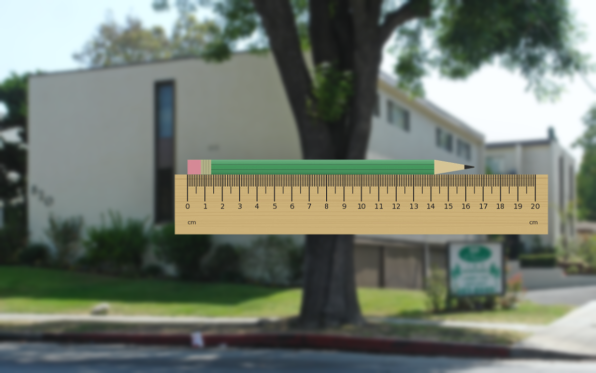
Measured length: 16.5 cm
